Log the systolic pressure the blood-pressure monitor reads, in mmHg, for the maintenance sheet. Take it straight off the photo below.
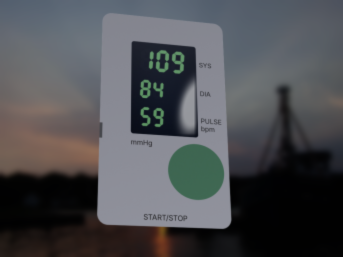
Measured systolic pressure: 109 mmHg
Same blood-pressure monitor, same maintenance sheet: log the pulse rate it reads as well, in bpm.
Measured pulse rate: 59 bpm
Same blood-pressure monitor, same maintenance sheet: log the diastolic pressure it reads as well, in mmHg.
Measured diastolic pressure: 84 mmHg
